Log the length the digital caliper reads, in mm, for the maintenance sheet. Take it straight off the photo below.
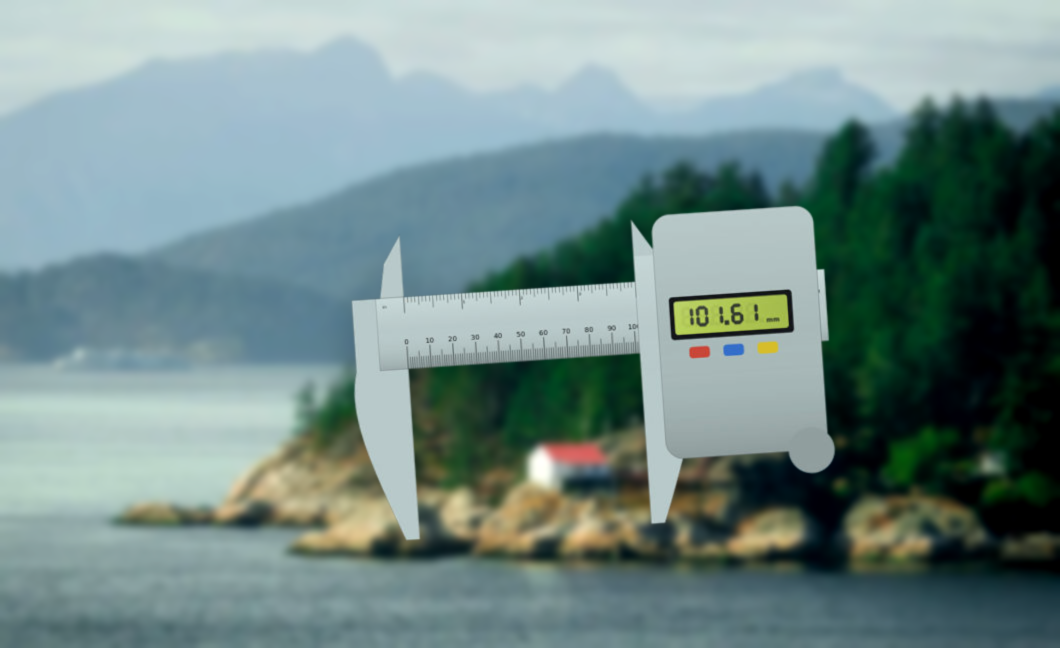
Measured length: 101.61 mm
